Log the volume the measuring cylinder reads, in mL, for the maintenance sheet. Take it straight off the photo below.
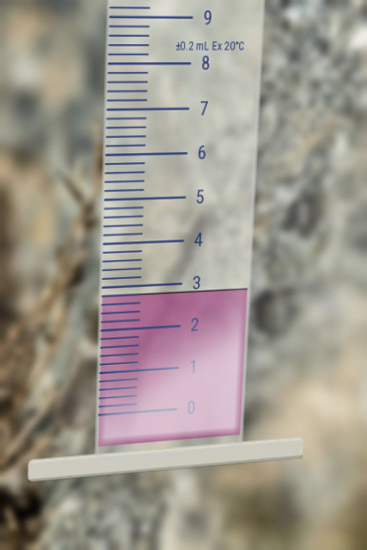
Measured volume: 2.8 mL
